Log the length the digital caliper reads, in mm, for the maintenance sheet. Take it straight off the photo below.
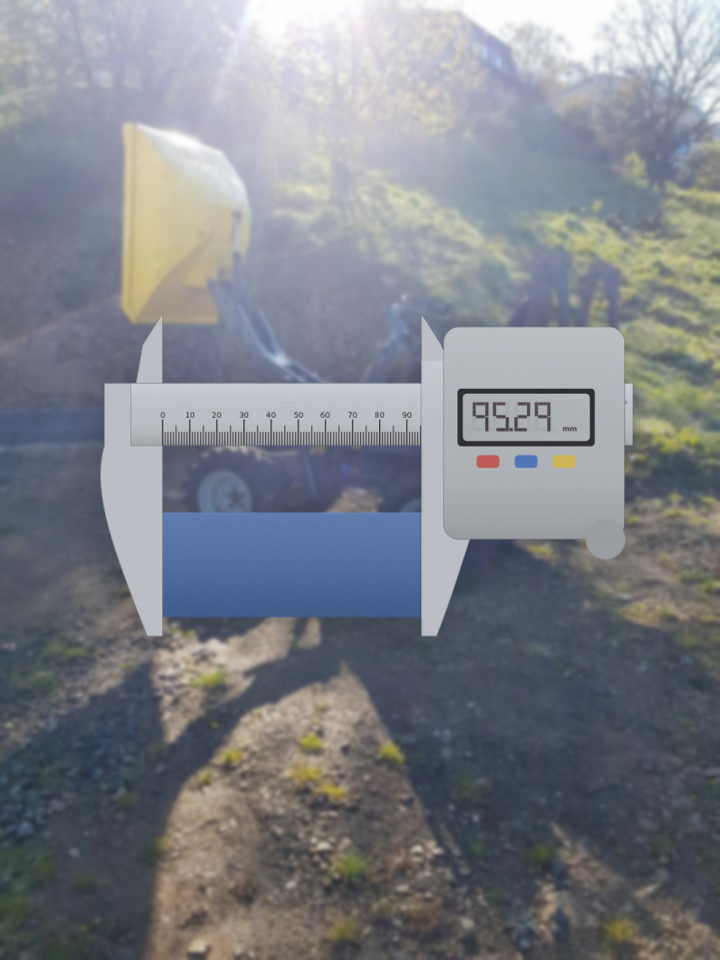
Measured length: 95.29 mm
